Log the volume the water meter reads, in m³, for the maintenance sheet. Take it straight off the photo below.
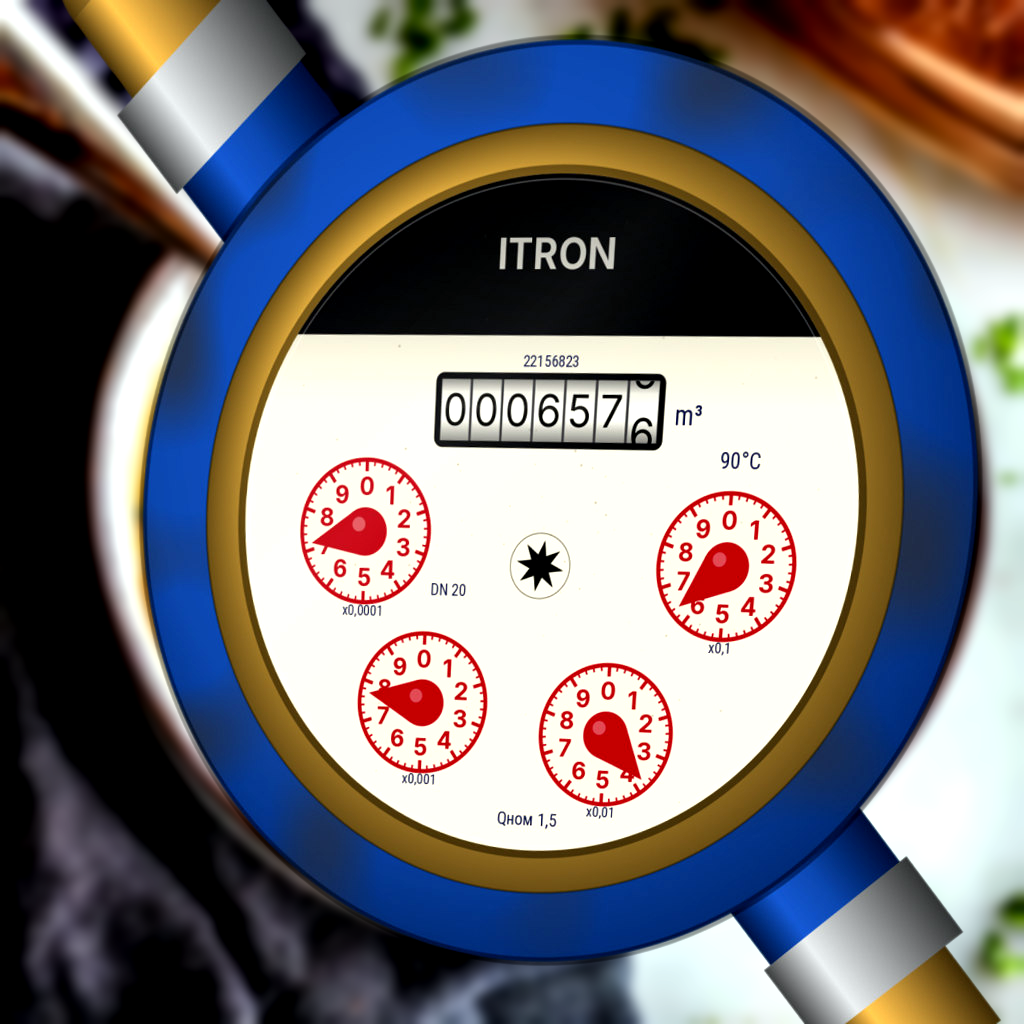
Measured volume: 6575.6377 m³
